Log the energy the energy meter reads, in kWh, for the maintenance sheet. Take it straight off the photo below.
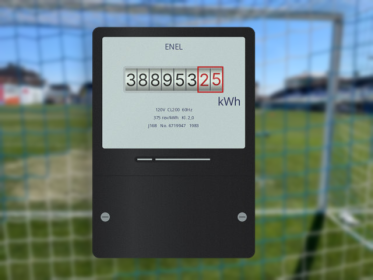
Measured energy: 388953.25 kWh
